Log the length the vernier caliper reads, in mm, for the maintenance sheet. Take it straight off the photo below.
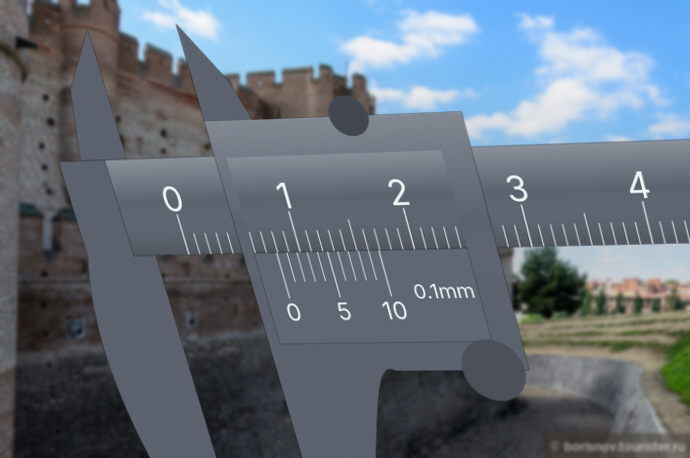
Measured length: 7.9 mm
